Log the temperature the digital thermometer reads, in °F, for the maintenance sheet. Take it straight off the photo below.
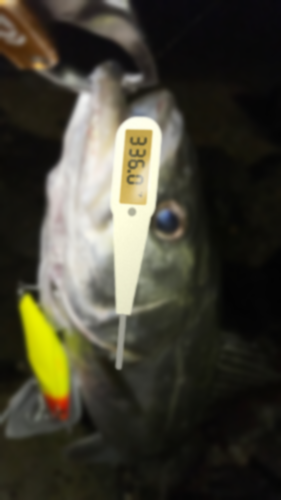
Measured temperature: 336.0 °F
